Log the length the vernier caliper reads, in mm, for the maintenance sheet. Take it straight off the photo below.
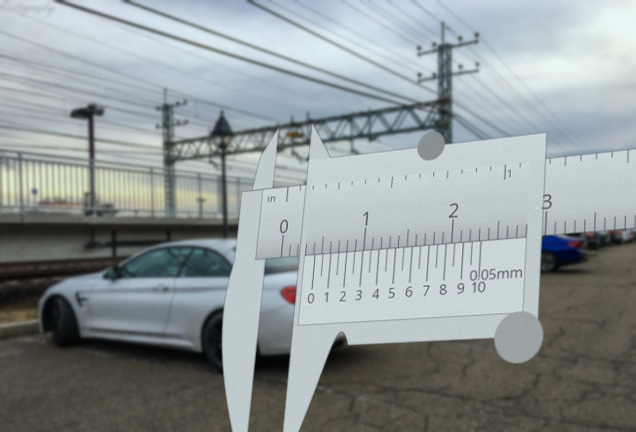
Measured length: 4.2 mm
